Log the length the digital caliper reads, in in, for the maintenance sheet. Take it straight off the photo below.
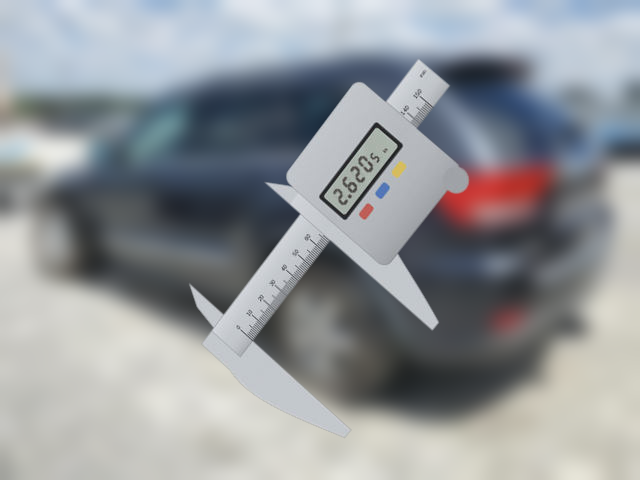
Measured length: 2.6205 in
